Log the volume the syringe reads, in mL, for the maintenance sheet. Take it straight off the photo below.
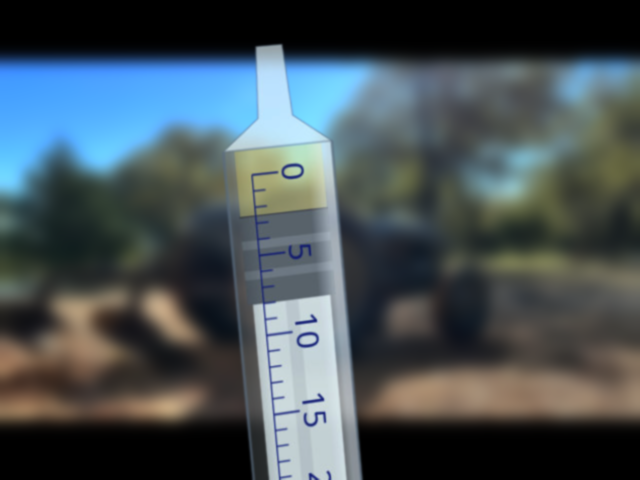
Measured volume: 2.5 mL
